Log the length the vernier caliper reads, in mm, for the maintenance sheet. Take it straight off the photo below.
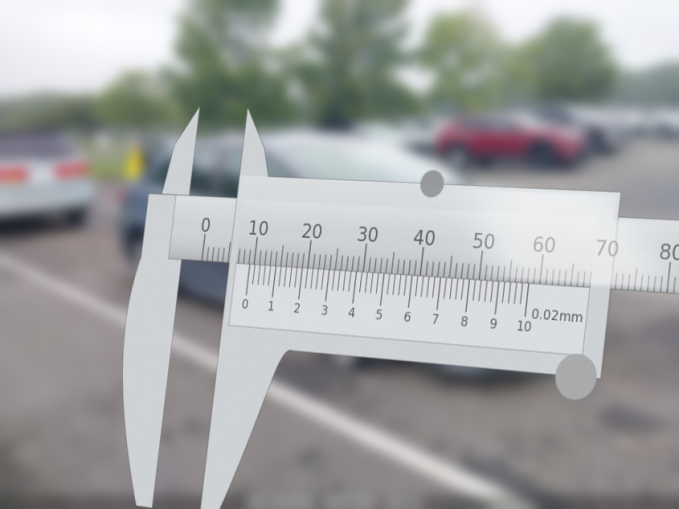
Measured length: 9.2 mm
